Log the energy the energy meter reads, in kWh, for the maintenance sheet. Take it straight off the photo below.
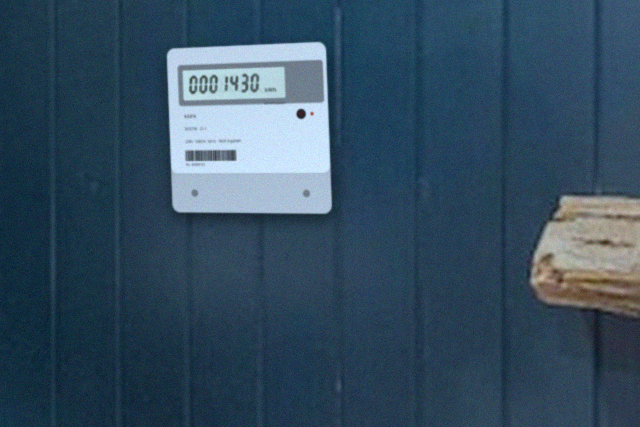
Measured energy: 1430 kWh
